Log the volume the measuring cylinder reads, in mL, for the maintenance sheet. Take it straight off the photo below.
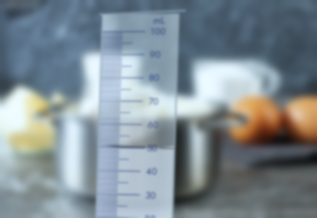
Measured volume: 50 mL
